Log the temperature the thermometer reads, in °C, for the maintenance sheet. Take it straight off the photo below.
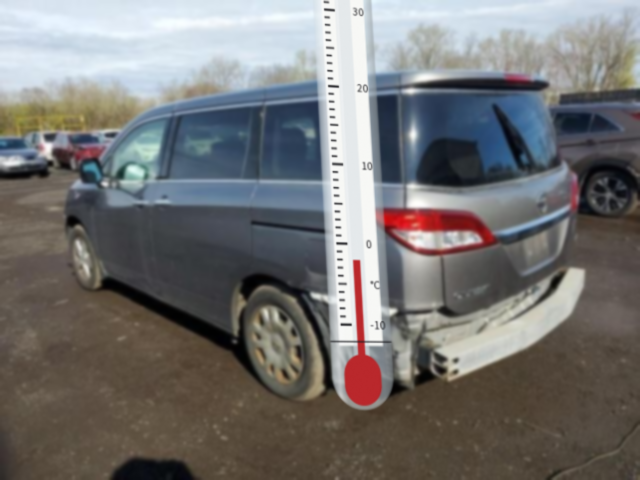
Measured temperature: -2 °C
